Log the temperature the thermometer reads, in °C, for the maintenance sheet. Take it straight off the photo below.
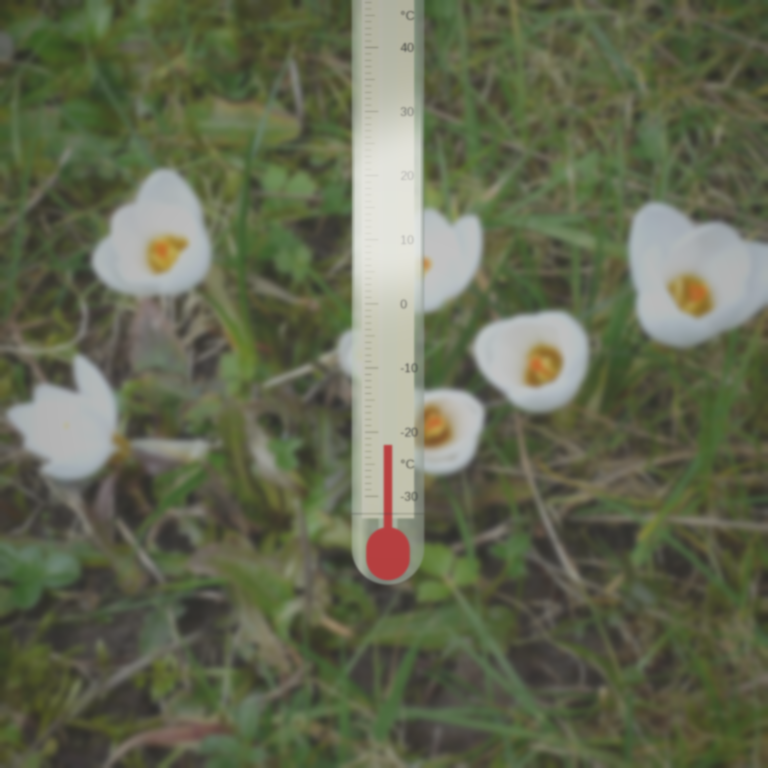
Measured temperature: -22 °C
